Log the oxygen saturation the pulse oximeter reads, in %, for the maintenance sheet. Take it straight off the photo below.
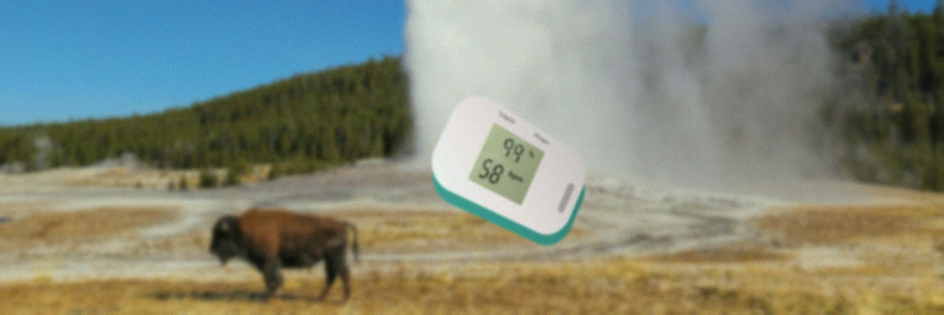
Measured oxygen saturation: 99 %
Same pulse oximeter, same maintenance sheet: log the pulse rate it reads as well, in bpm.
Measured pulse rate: 58 bpm
